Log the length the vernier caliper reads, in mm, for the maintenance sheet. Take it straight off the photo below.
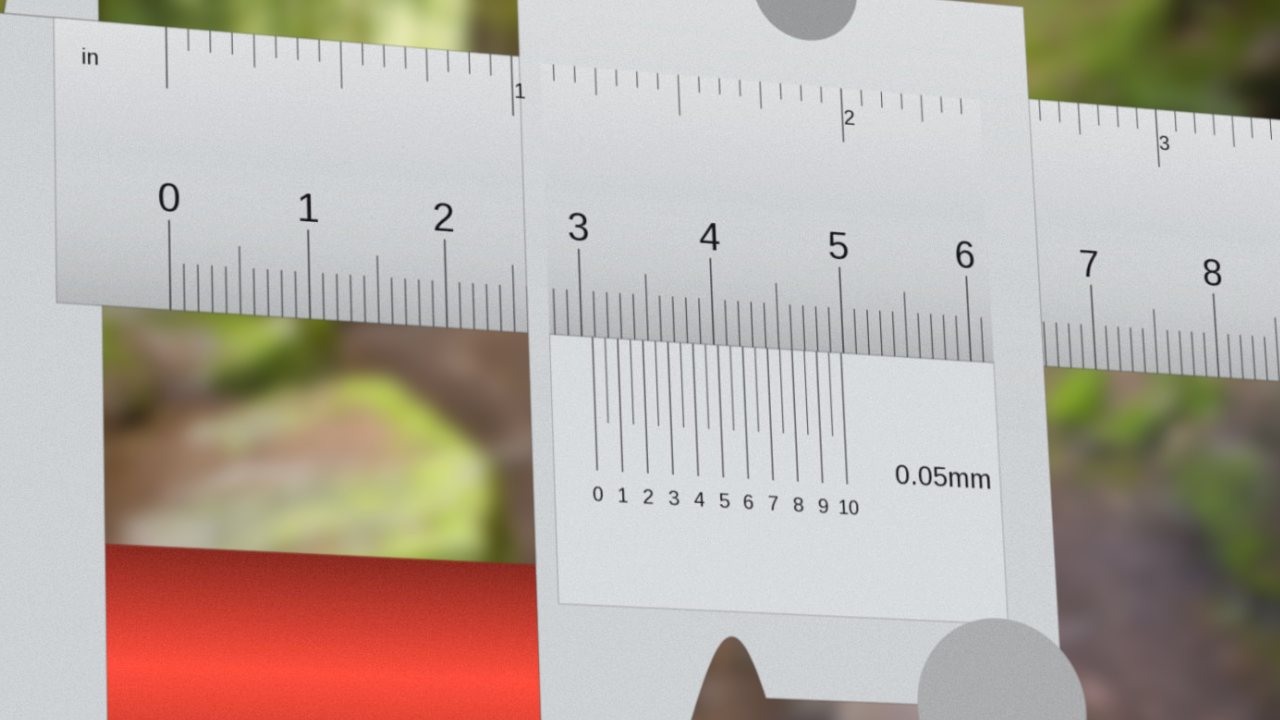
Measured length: 30.8 mm
